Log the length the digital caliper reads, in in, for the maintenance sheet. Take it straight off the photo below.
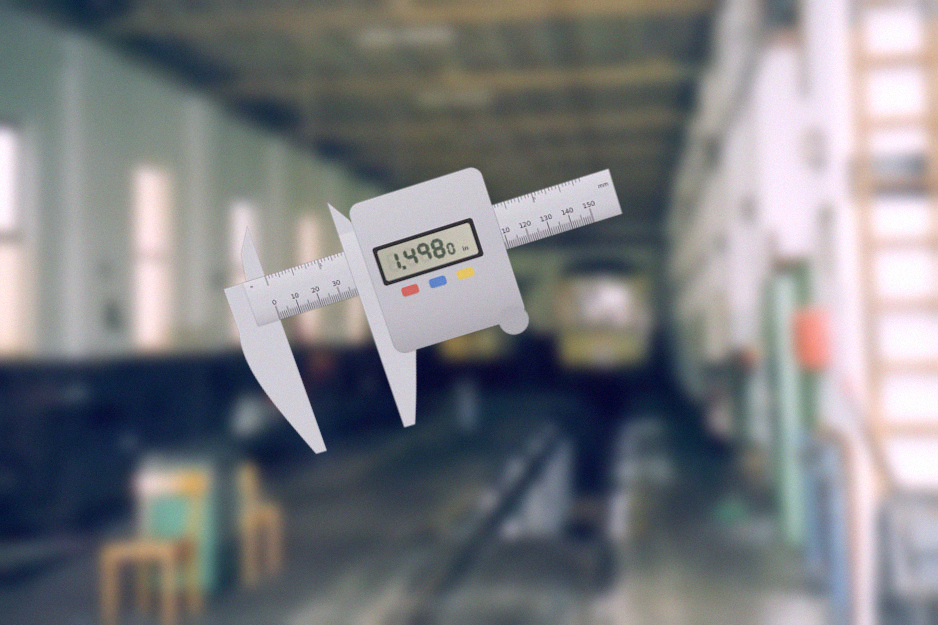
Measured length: 1.4980 in
